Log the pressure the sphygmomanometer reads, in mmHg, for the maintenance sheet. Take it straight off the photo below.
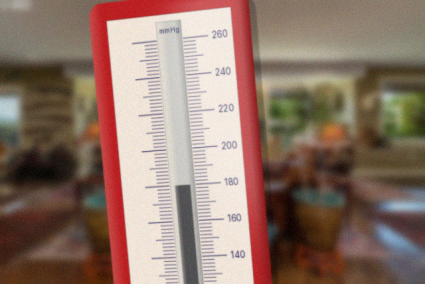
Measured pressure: 180 mmHg
